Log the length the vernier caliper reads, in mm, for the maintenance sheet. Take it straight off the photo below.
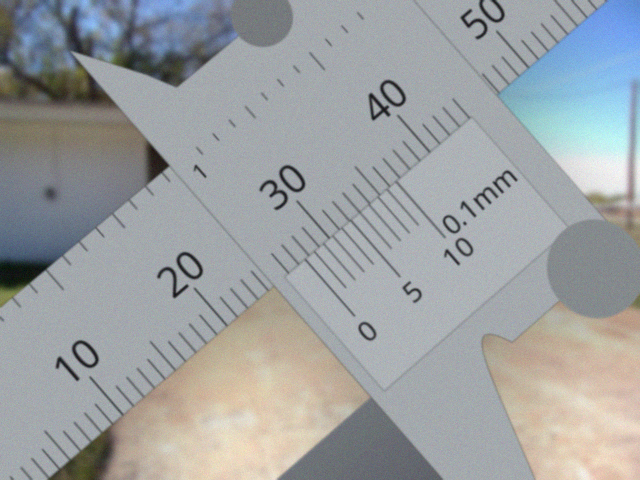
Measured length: 27.6 mm
